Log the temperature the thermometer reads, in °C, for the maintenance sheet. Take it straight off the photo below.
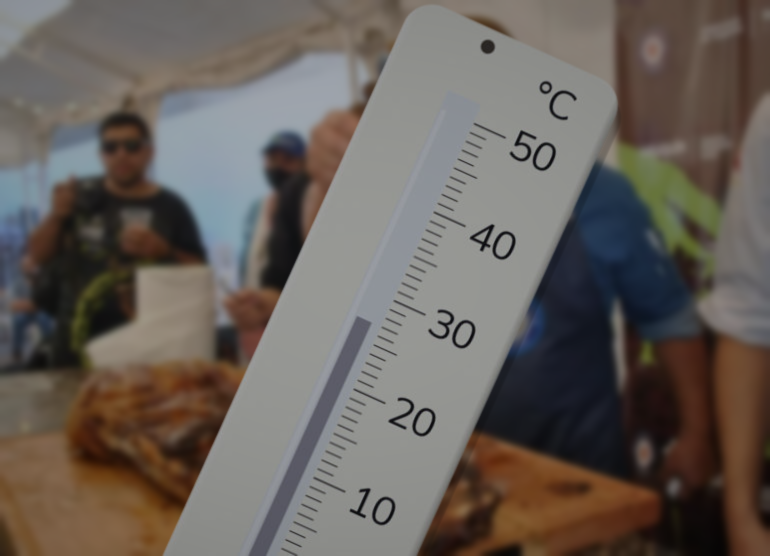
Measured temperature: 27 °C
